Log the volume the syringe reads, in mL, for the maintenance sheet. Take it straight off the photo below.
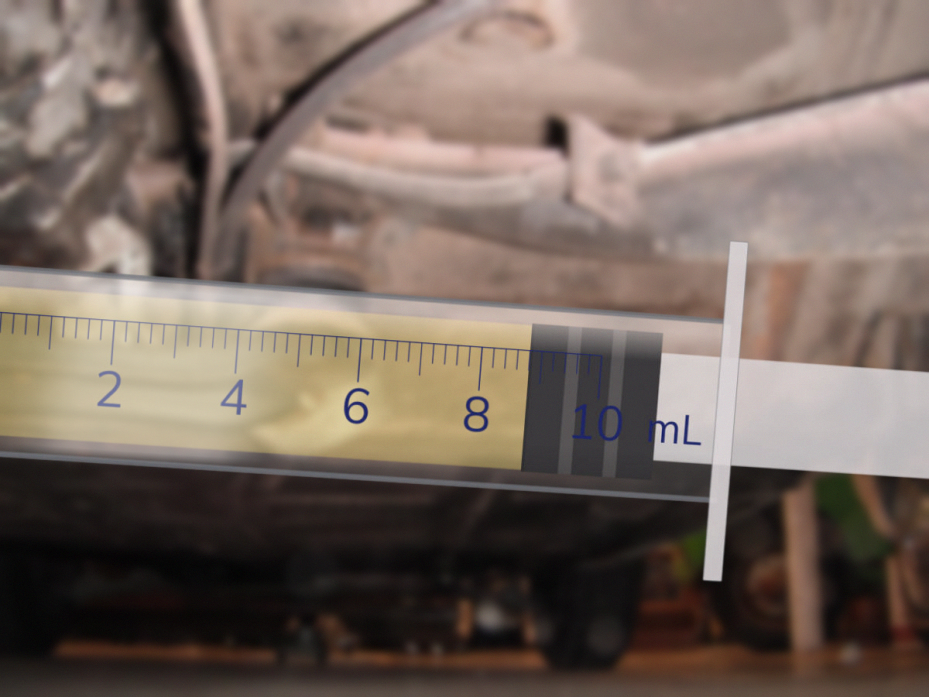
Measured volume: 8.8 mL
